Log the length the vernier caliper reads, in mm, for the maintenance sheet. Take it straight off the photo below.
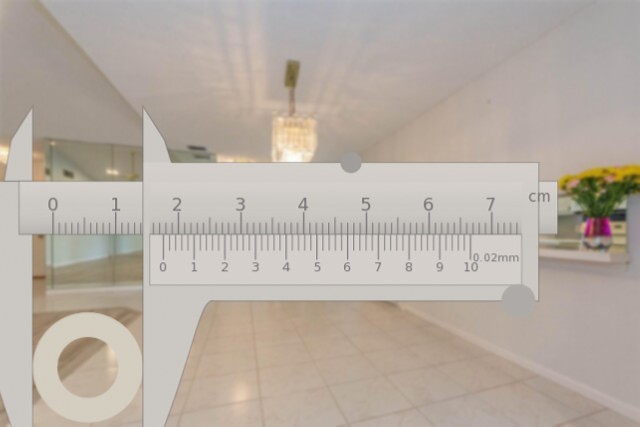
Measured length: 17.6 mm
